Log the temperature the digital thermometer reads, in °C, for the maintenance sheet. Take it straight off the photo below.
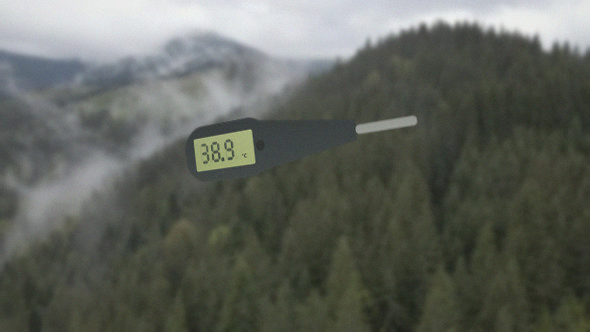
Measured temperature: 38.9 °C
